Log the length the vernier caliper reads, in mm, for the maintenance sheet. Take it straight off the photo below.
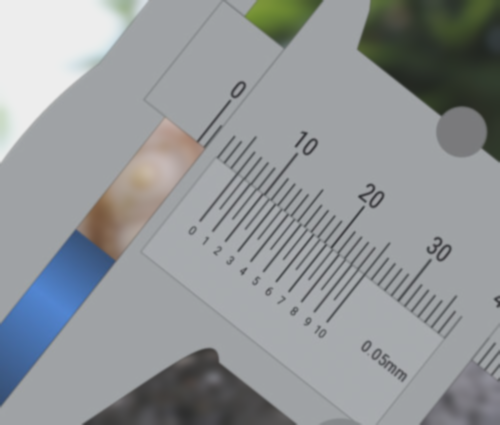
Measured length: 6.0 mm
